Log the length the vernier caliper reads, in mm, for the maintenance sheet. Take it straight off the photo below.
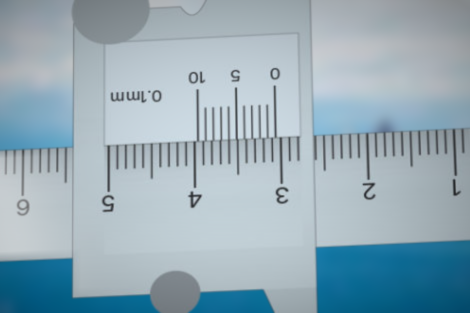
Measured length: 30.6 mm
